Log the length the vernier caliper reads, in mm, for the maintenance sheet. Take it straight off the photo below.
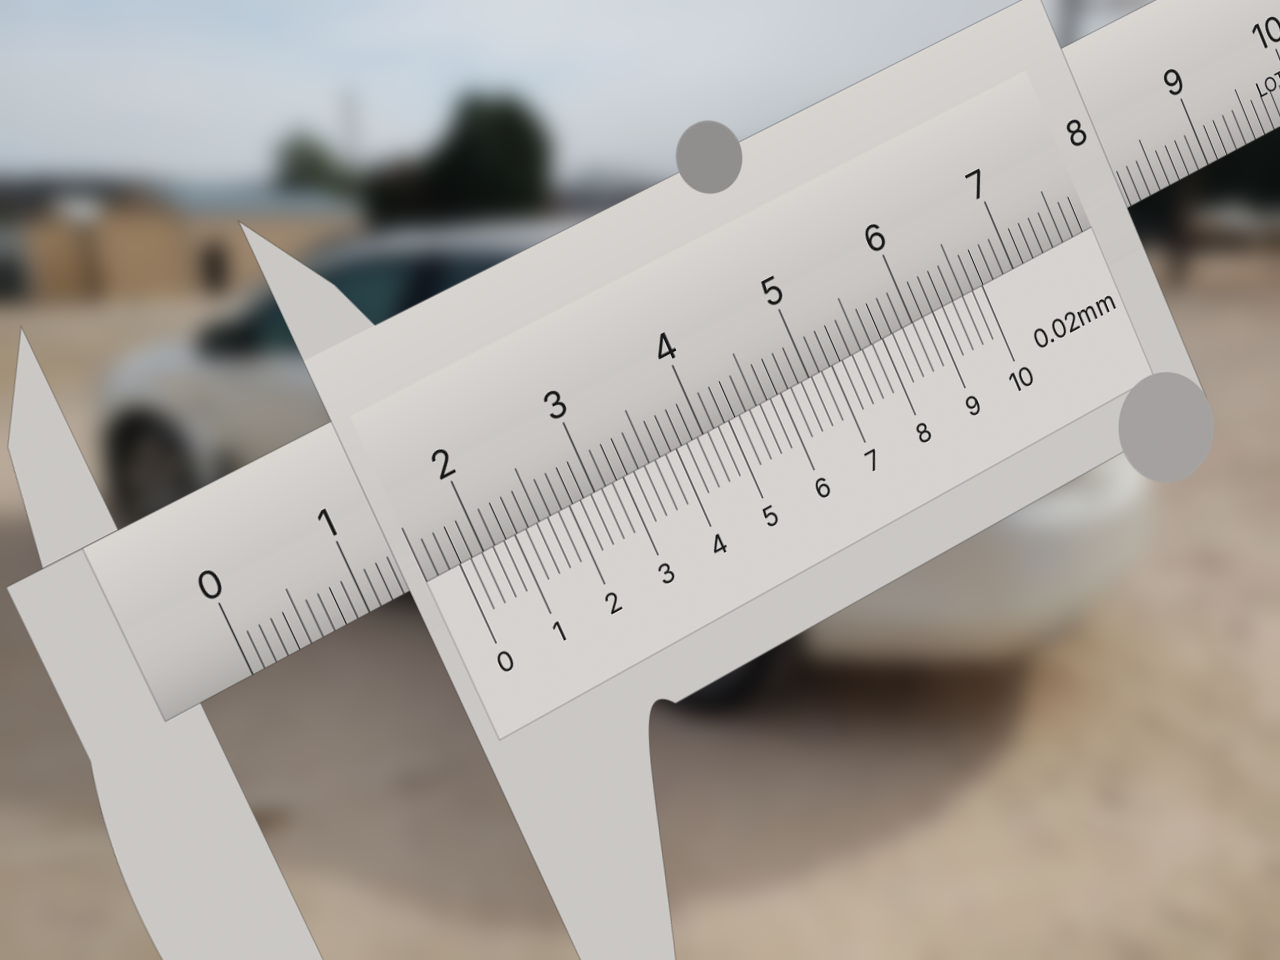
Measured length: 17.9 mm
